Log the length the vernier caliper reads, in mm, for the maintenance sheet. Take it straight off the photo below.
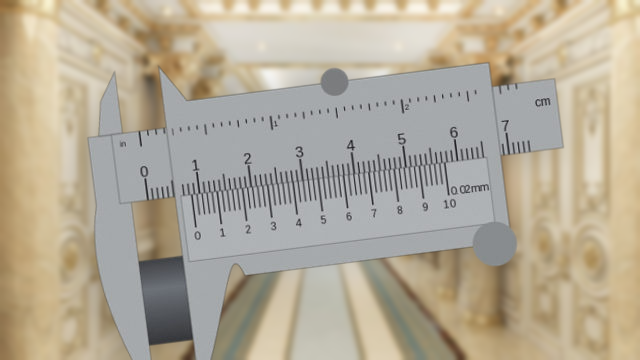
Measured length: 8.5 mm
